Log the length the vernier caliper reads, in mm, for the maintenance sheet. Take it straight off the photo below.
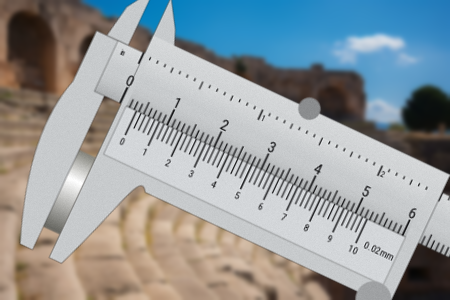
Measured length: 3.5 mm
